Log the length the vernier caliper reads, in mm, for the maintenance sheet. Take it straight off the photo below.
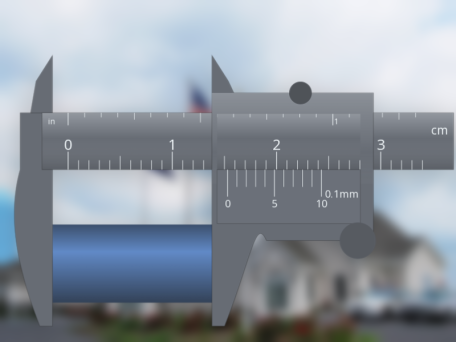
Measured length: 15.3 mm
